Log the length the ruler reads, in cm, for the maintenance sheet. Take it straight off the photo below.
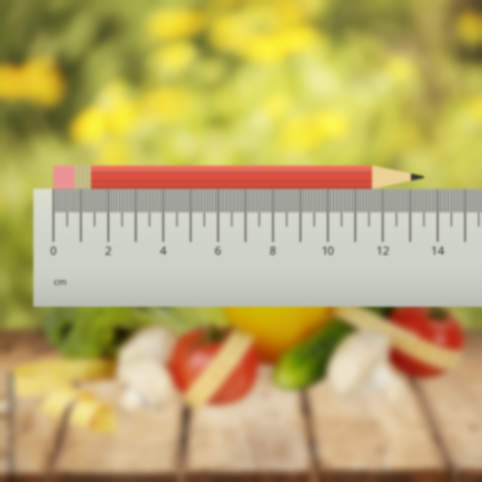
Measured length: 13.5 cm
